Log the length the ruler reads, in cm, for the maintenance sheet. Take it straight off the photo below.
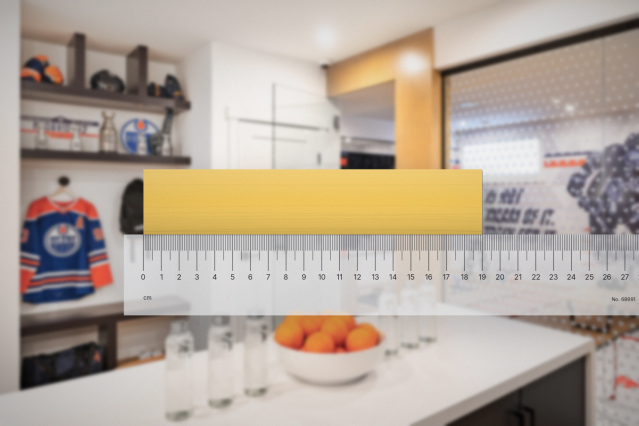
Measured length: 19 cm
